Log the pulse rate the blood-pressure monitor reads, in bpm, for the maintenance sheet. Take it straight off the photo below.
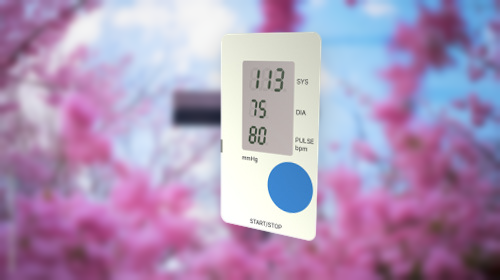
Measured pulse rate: 80 bpm
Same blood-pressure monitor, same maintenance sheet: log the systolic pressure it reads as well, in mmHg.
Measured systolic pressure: 113 mmHg
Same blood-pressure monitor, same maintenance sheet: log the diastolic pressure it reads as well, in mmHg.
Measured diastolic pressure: 75 mmHg
